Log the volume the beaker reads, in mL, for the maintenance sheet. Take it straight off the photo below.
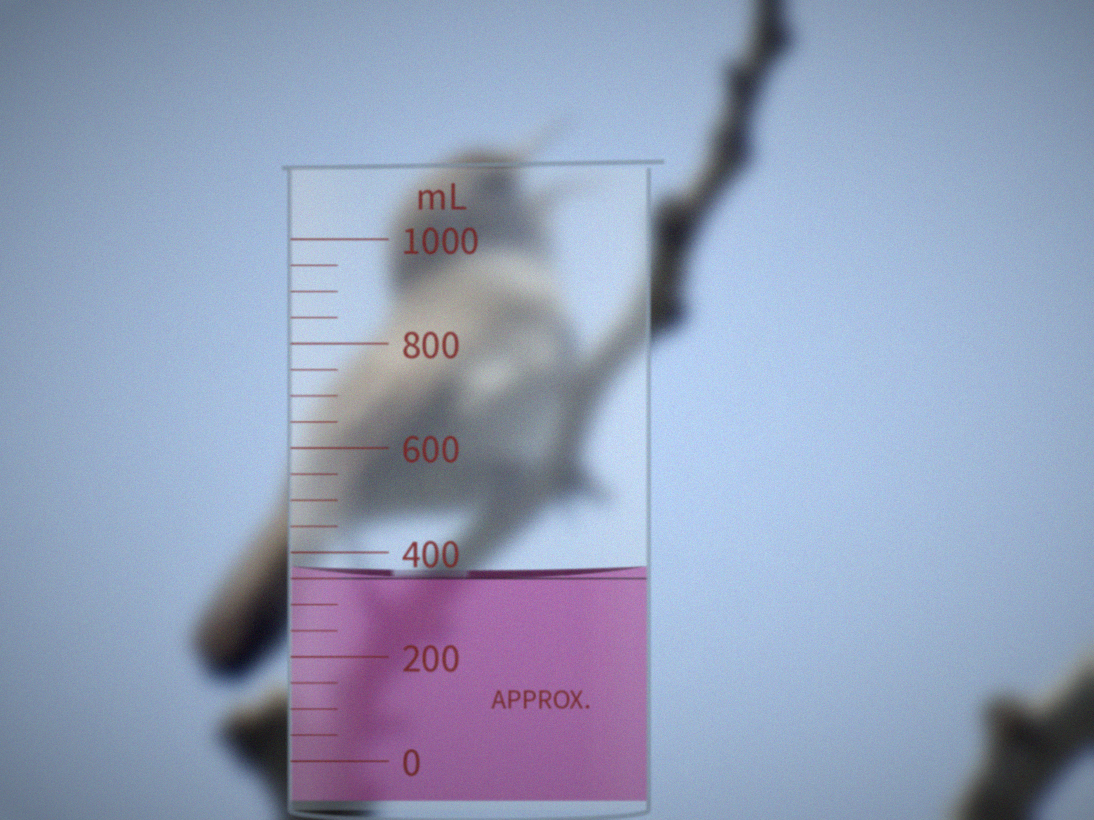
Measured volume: 350 mL
